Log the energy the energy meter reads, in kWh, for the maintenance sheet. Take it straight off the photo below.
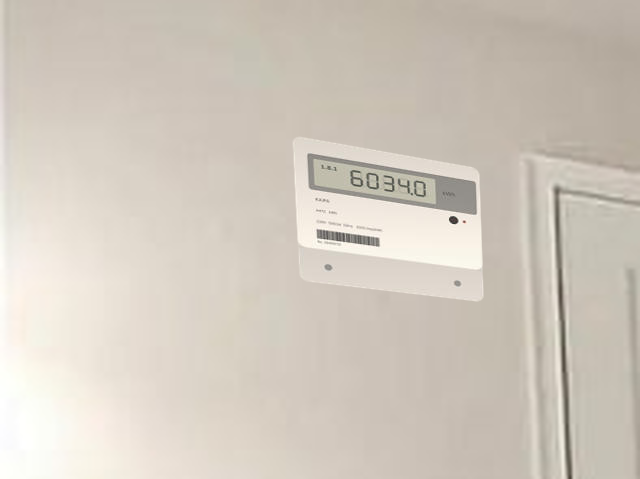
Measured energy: 6034.0 kWh
